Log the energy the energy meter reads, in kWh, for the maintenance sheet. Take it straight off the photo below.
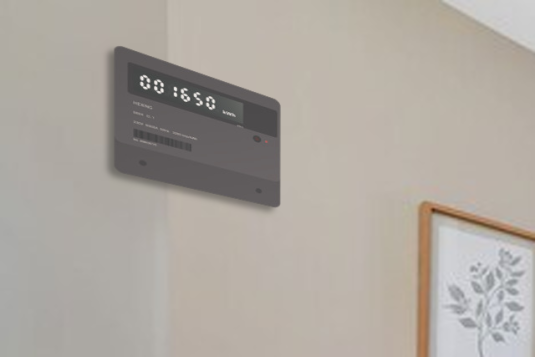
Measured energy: 1650 kWh
